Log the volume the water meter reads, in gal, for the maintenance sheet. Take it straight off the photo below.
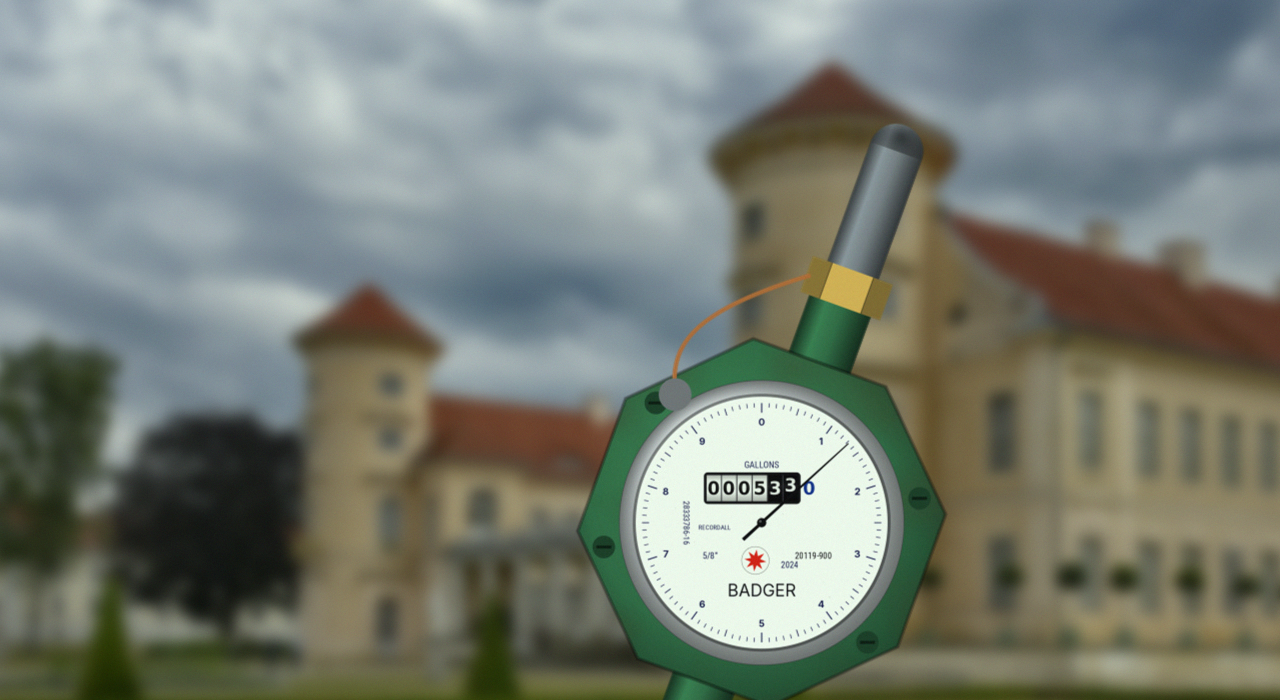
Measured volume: 5331.3 gal
